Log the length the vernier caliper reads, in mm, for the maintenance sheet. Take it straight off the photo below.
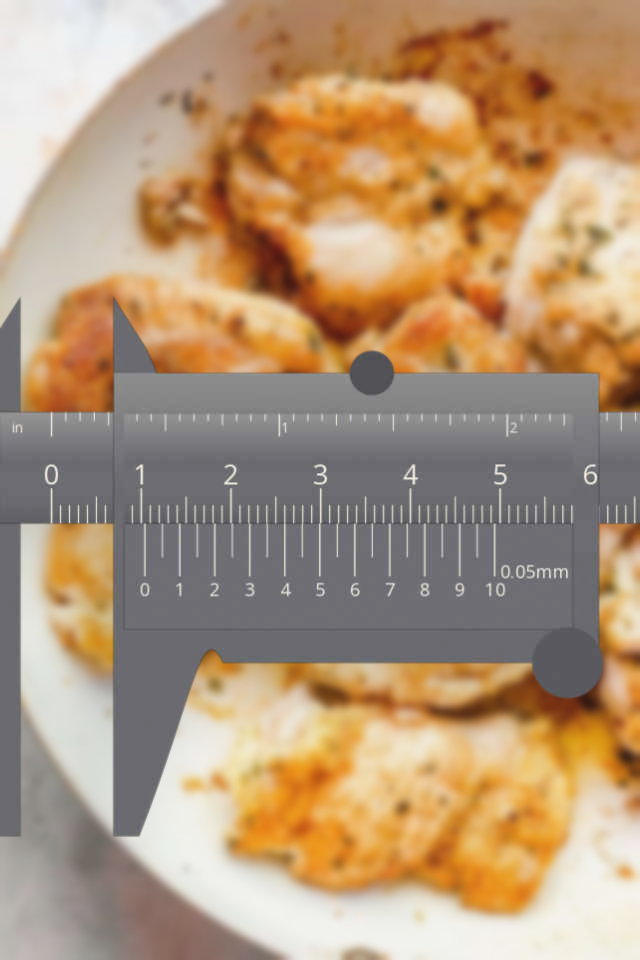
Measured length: 10.4 mm
